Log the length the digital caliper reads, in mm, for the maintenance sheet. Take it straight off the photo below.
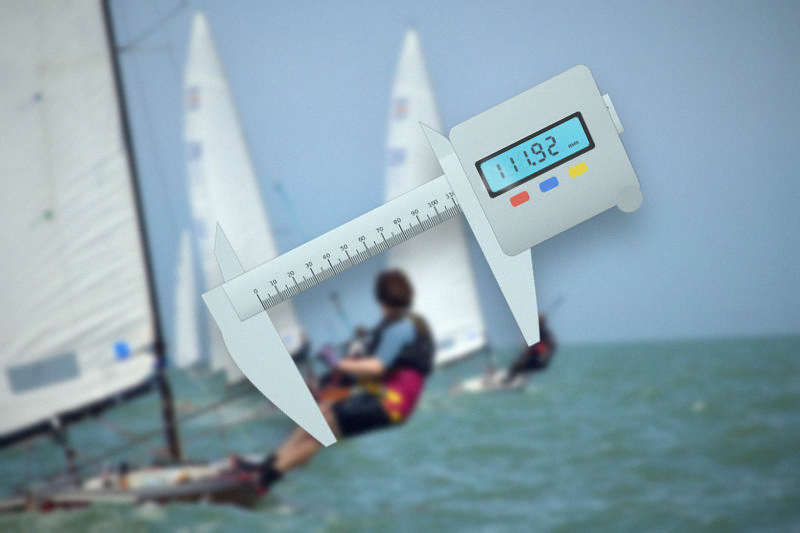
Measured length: 111.92 mm
